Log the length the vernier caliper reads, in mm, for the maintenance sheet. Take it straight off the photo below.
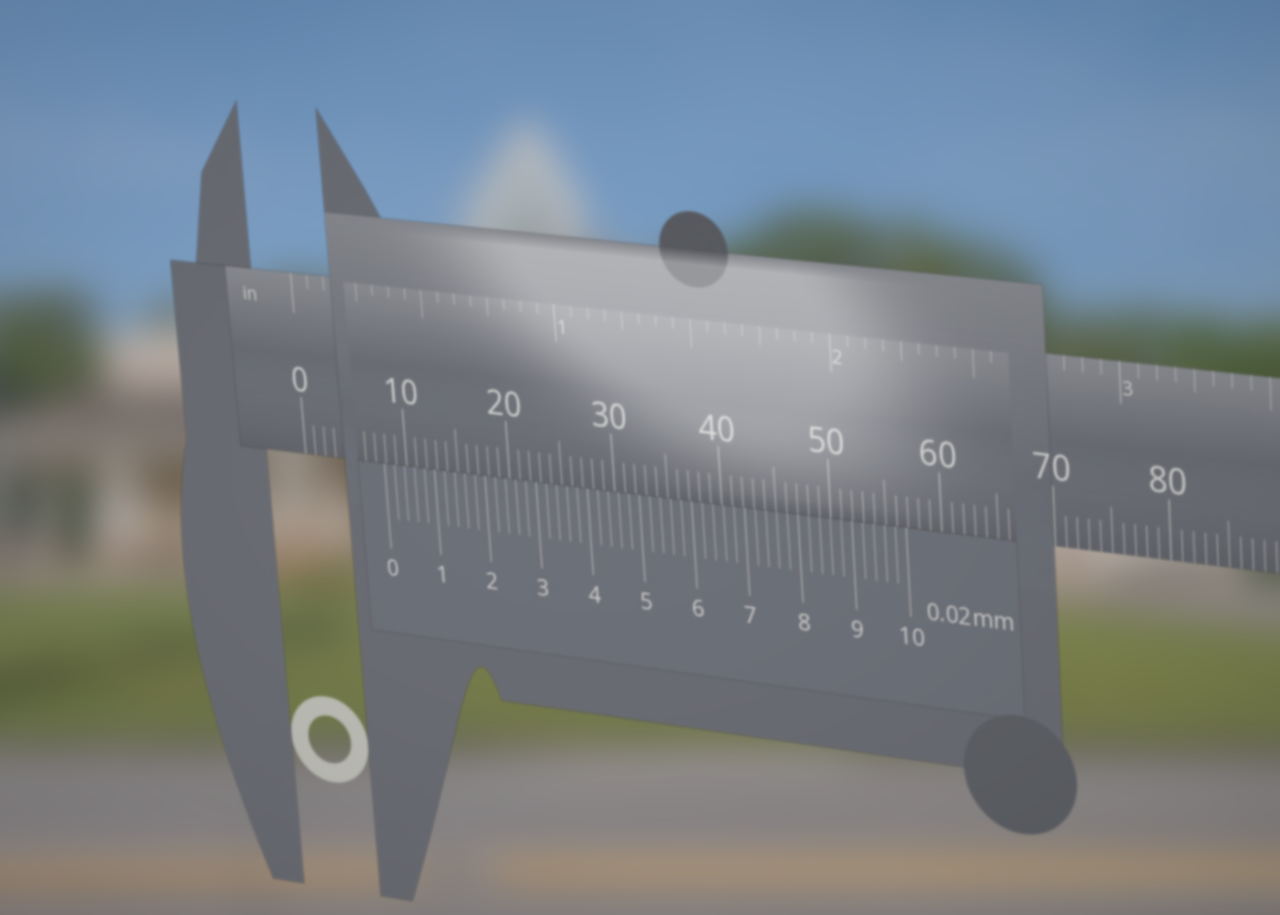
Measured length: 7.8 mm
